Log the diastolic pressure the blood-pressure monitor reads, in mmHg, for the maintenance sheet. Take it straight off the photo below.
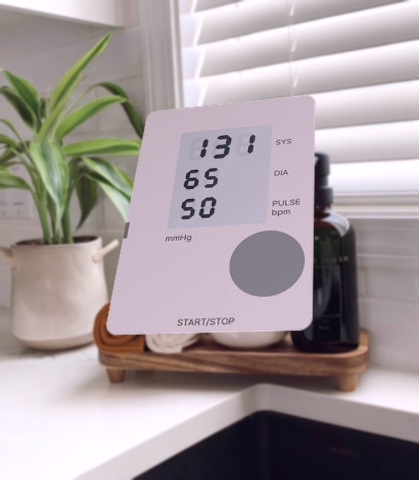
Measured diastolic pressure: 65 mmHg
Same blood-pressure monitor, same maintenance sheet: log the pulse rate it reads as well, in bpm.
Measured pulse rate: 50 bpm
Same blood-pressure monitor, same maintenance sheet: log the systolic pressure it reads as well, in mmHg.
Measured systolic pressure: 131 mmHg
